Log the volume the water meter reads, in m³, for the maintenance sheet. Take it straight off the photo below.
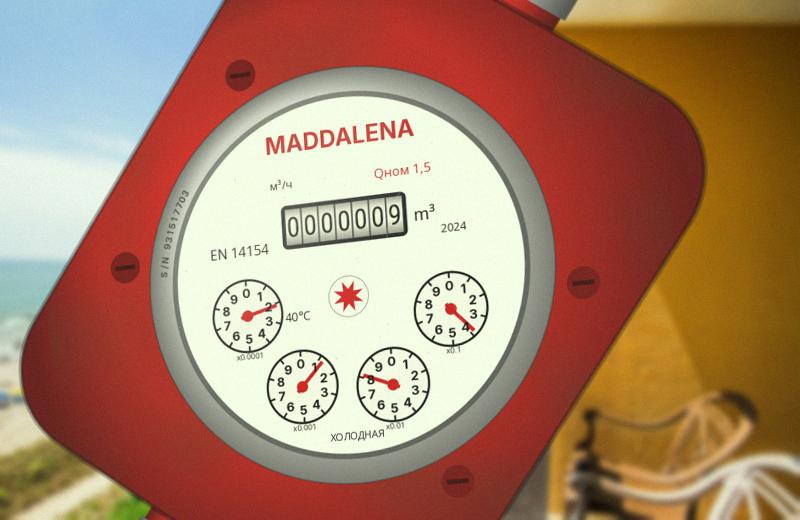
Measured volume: 9.3812 m³
